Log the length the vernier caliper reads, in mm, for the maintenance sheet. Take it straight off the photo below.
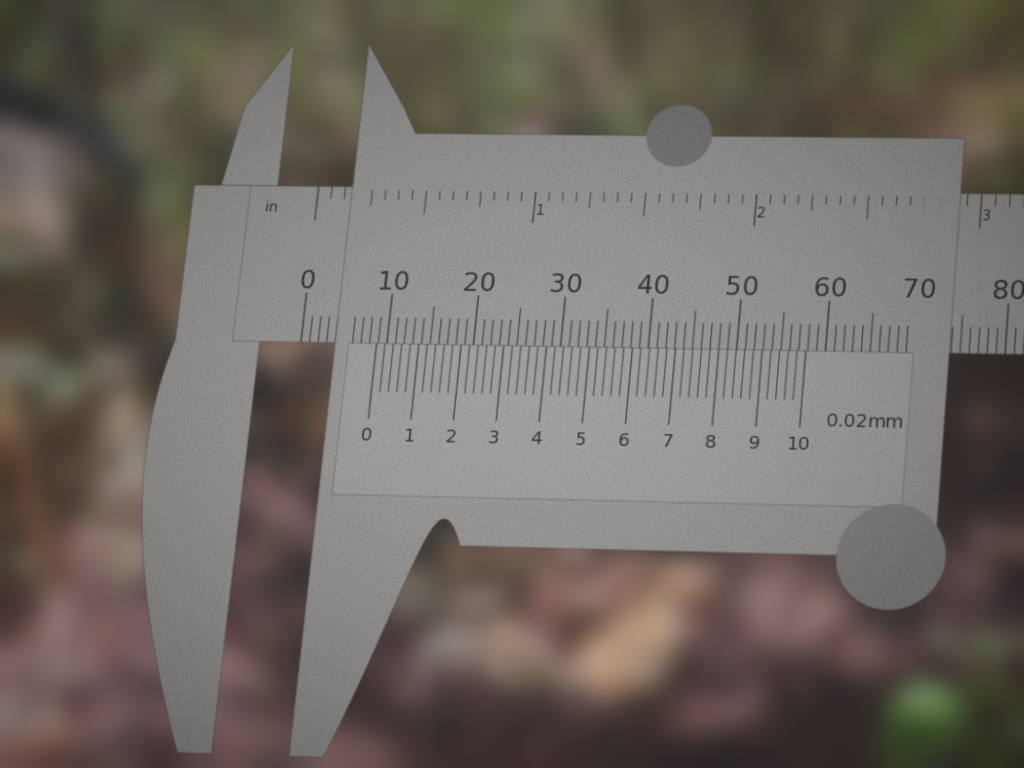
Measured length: 8.8 mm
